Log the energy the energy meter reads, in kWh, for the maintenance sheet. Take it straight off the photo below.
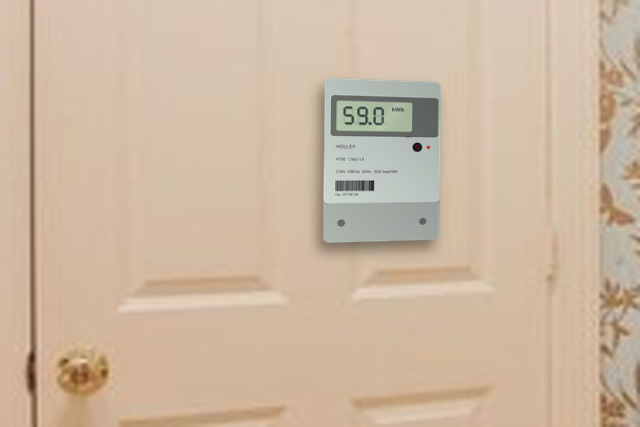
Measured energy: 59.0 kWh
